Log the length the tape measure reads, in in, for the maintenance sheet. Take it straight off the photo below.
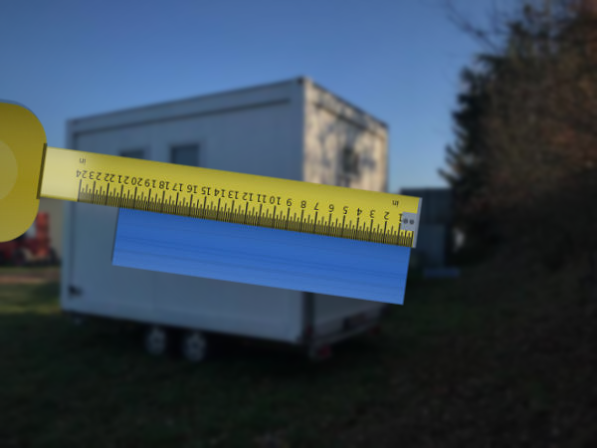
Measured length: 21 in
